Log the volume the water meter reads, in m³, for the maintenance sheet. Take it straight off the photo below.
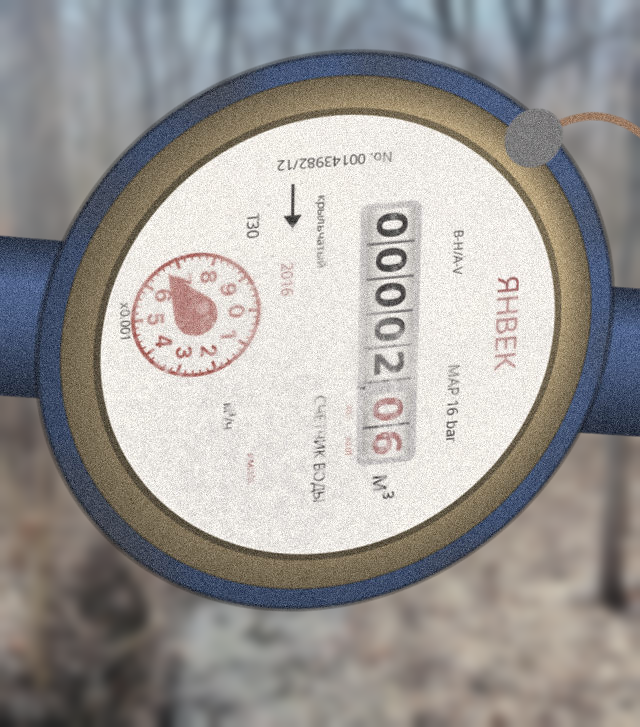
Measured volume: 2.066 m³
